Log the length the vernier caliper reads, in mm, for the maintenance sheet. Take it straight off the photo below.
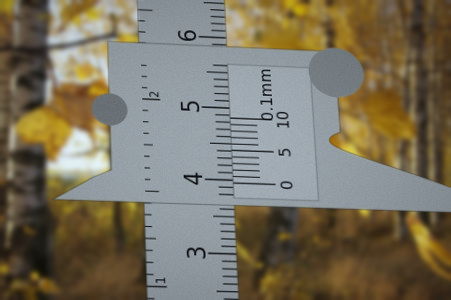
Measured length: 39.6 mm
